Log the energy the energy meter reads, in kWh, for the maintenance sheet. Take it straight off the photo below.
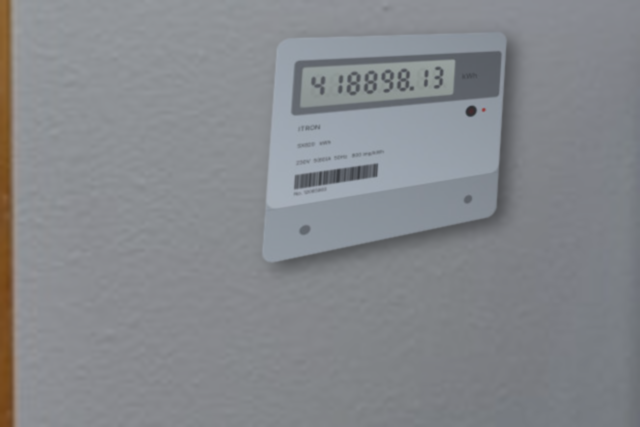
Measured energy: 418898.13 kWh
